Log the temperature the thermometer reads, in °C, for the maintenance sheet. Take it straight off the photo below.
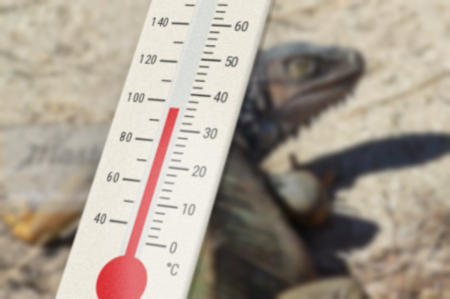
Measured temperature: 36 °C
